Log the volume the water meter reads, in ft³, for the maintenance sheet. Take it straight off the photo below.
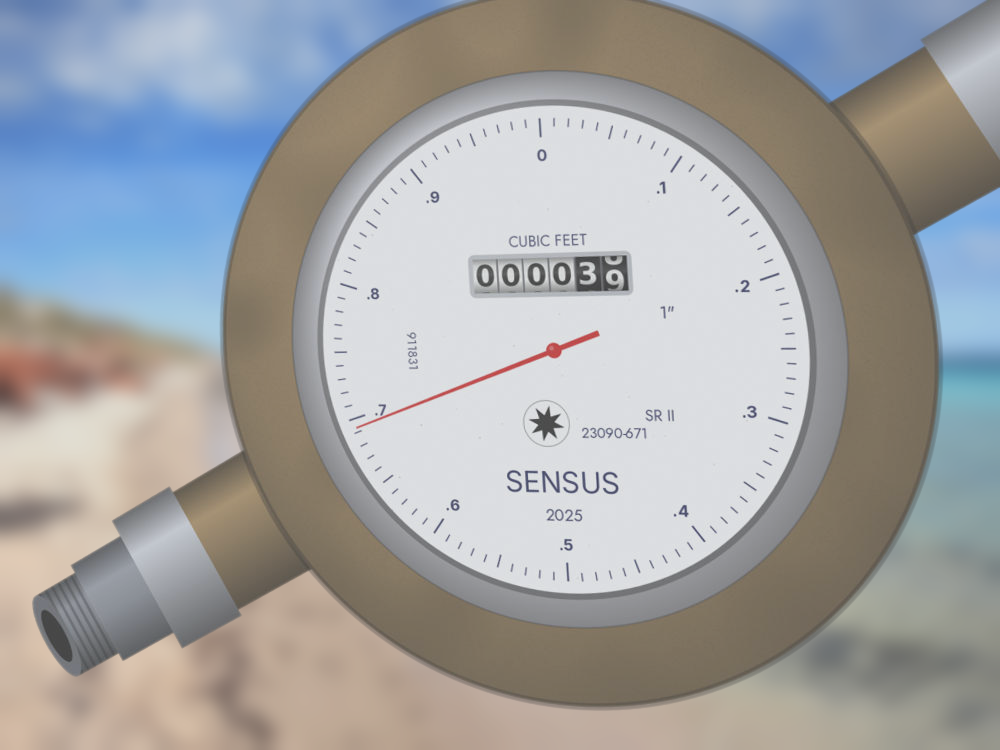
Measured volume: 38.69 ft³
